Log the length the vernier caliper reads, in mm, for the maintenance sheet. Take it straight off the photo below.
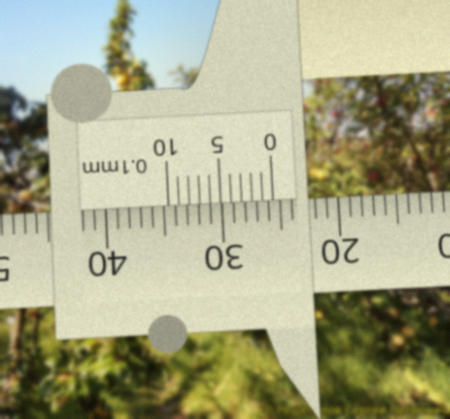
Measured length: 25.6 mm
